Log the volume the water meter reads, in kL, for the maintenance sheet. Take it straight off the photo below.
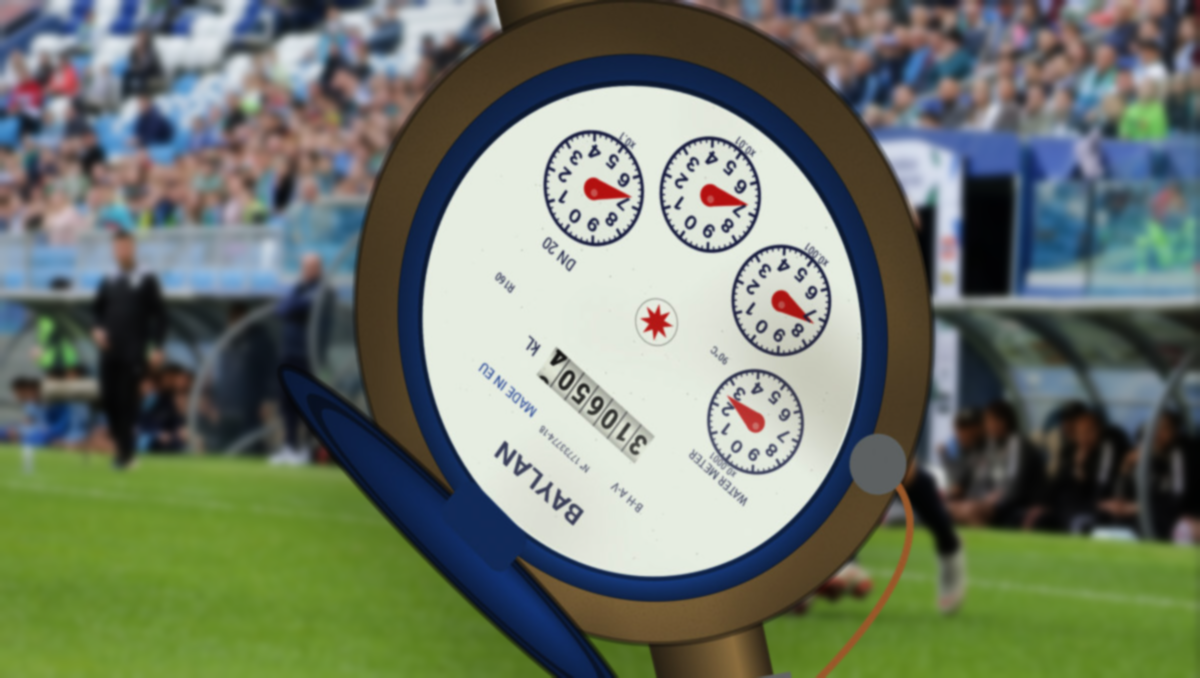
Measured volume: 3106503.6672 kL
